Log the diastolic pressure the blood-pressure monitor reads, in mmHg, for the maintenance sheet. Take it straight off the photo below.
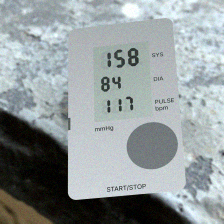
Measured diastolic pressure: 84 mmHg
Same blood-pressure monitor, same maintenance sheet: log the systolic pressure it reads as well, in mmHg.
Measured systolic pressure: 158 mmHg
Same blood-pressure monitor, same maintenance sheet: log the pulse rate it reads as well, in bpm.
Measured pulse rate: 117 bpm
